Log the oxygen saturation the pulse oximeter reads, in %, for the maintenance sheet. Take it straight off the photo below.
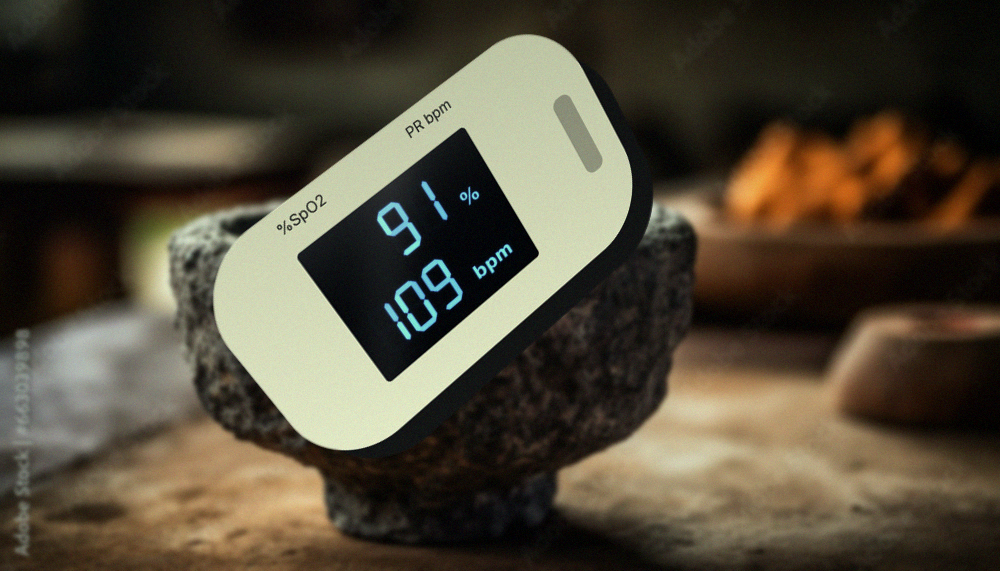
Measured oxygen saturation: 91 %
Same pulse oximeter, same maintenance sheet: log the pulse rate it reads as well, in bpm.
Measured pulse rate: 109 bpm
